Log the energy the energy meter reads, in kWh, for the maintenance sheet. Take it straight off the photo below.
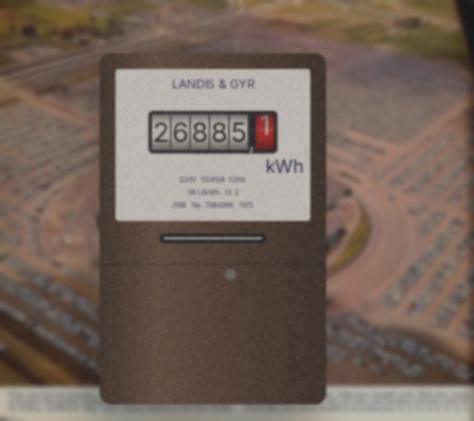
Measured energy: 26885.1 kWh
